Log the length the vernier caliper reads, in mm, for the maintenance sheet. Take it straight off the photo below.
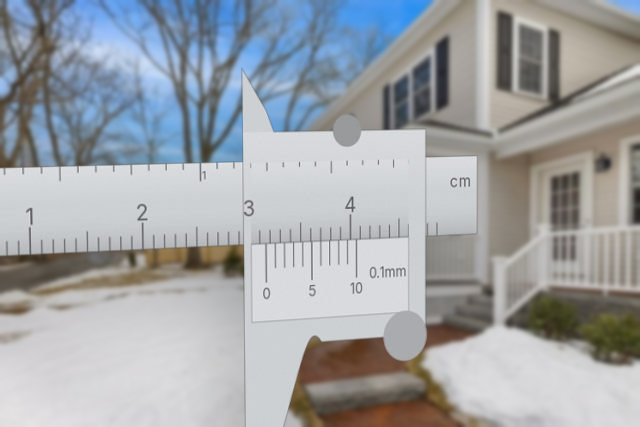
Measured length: 31.6 mm
